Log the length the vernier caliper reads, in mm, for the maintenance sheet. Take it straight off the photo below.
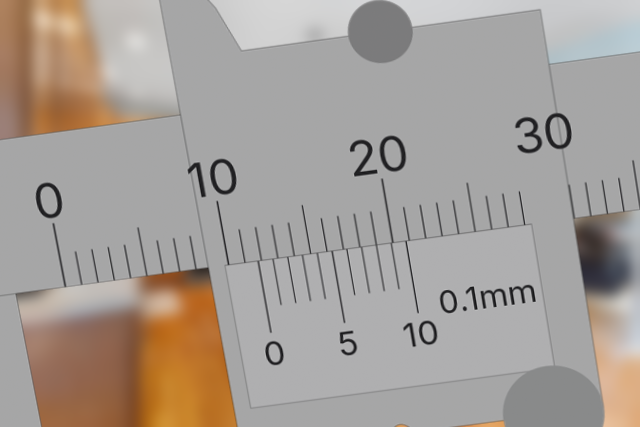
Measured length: 11.8 mm
